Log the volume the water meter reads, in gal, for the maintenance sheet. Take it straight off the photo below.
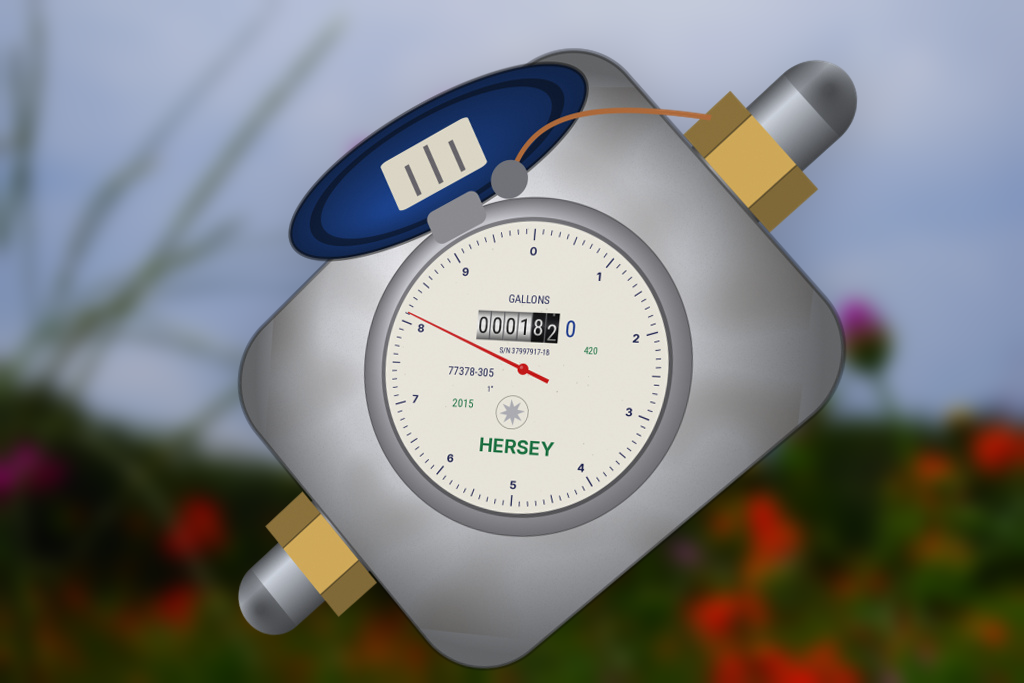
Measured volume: 1818.1 gal
